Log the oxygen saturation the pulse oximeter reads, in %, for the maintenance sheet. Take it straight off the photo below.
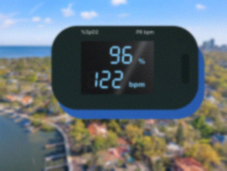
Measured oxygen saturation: 96 %
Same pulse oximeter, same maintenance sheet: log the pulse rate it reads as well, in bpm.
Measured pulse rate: 122 bpm
